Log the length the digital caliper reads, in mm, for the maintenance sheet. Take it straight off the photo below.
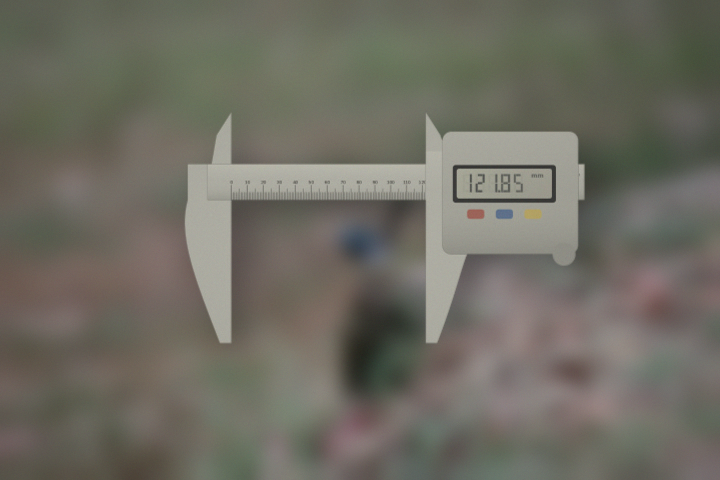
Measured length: 121.85 mm
